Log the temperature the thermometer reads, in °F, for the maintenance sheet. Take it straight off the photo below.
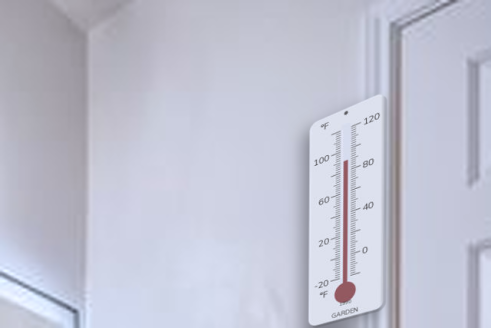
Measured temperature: 90 °F
